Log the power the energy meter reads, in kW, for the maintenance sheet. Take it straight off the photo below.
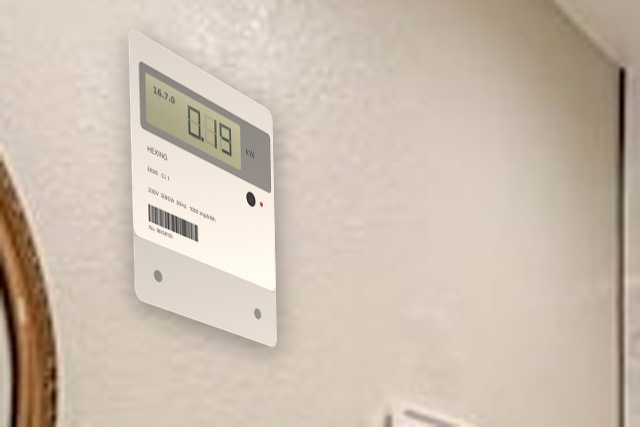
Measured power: 0.19 kW
